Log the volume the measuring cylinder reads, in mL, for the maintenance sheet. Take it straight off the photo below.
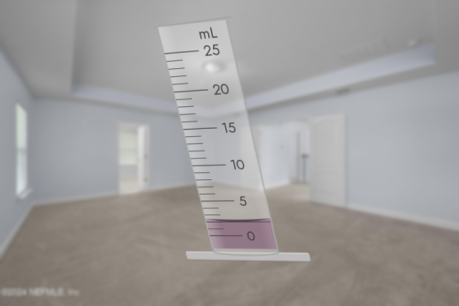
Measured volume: 2 mL
